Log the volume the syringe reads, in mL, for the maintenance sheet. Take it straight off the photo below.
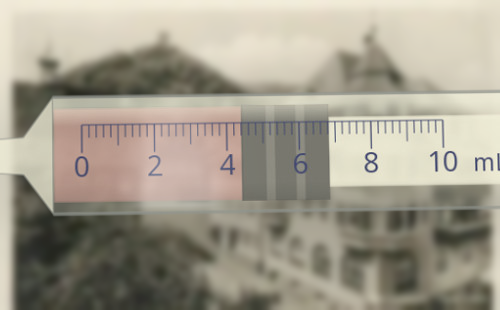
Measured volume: 4.4 mL
